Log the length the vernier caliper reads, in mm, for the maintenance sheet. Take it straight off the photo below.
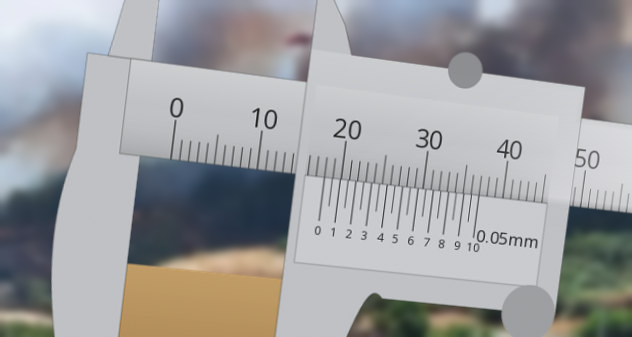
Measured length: 18.0 mm
